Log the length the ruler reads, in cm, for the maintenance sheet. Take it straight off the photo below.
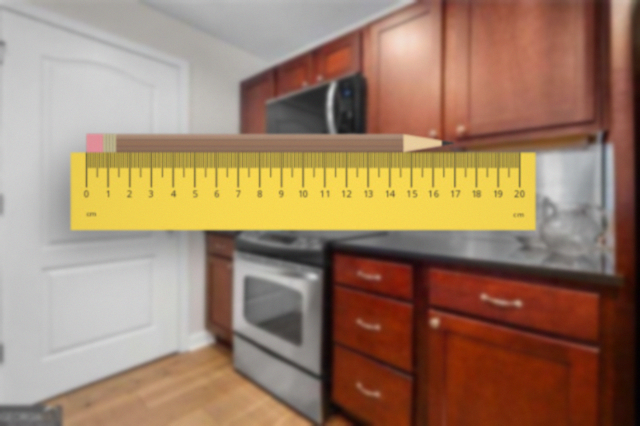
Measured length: 17 cm
